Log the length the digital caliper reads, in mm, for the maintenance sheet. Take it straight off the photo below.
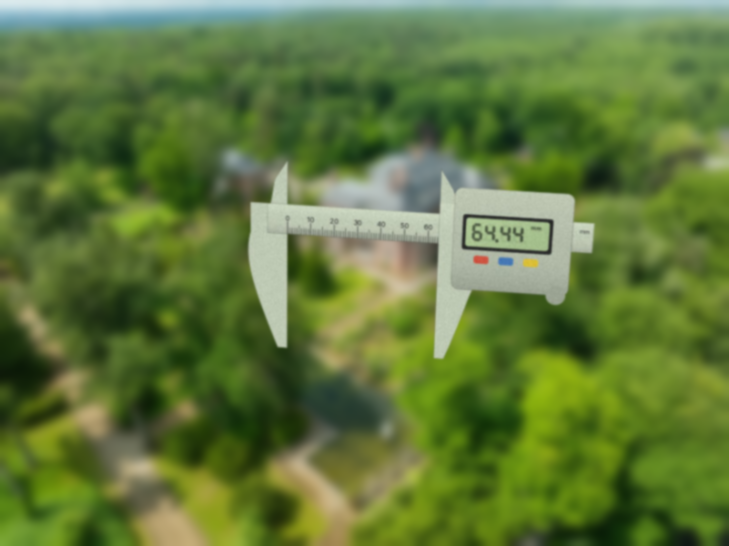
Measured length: 64.44 mm
